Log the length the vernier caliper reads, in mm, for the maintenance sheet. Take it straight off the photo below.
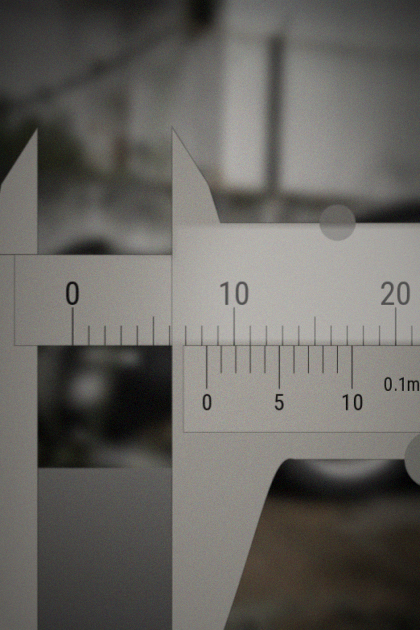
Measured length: 8.3 mm
